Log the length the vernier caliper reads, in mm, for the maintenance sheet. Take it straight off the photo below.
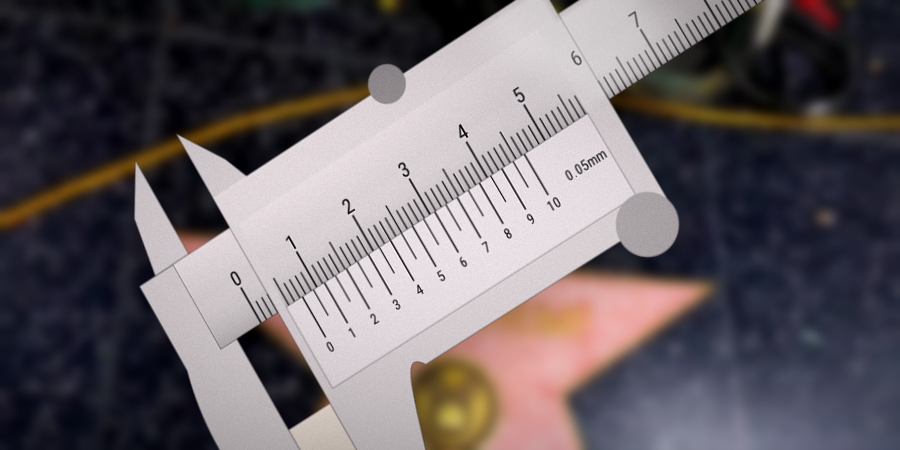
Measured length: 7.4 mm
